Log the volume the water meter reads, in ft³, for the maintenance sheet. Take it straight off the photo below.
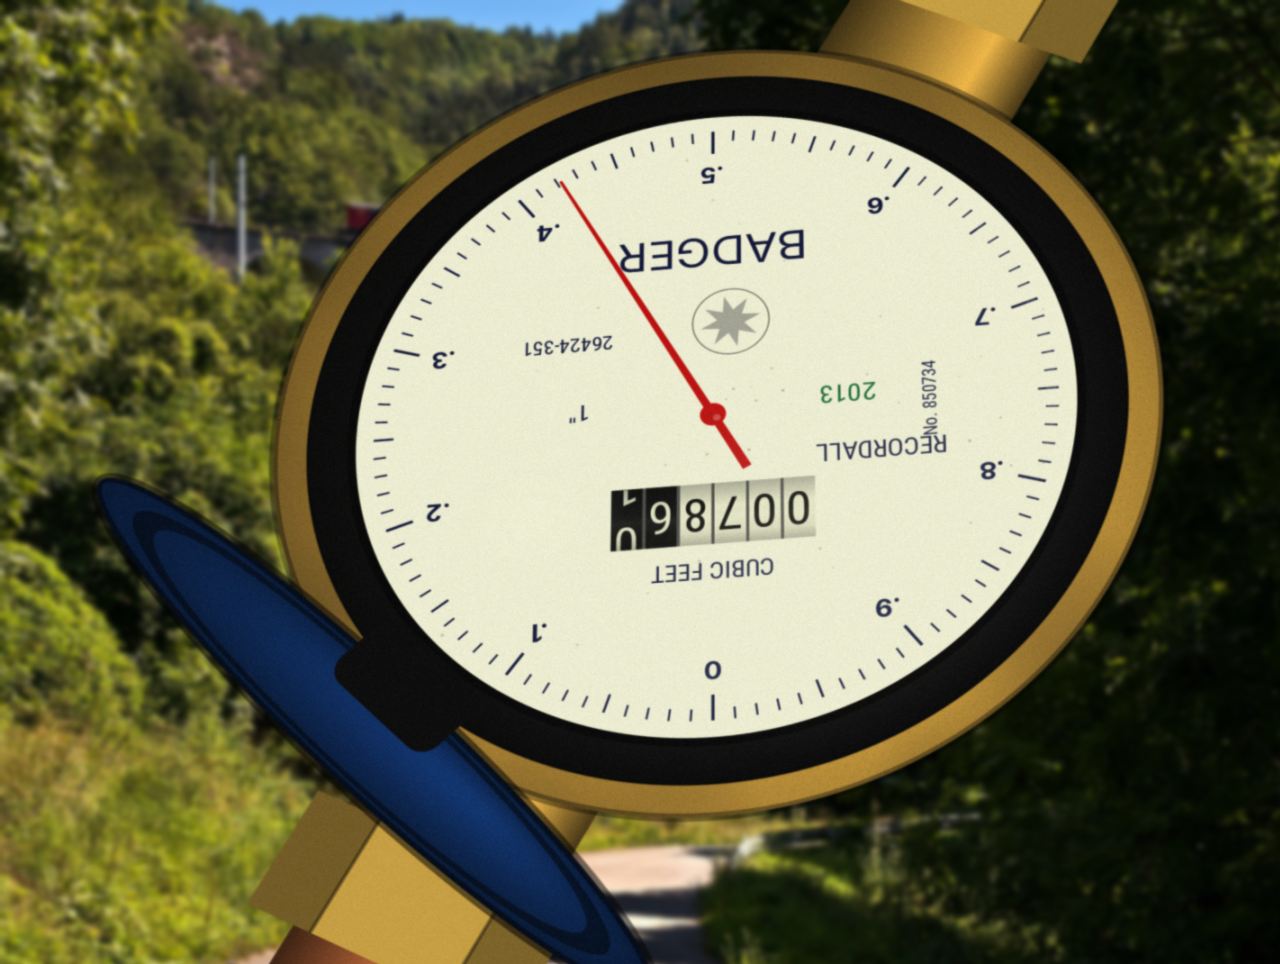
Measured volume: 7860.42 ft³
